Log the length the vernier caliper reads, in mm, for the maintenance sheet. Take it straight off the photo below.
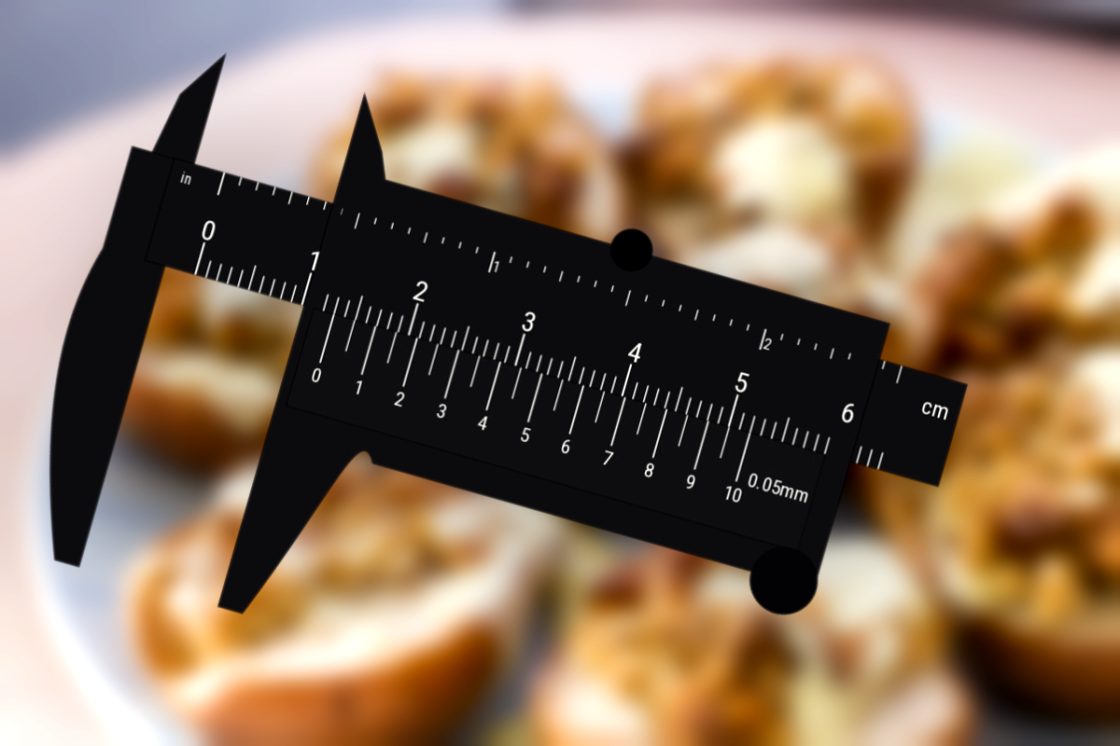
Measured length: 13.0 mm
